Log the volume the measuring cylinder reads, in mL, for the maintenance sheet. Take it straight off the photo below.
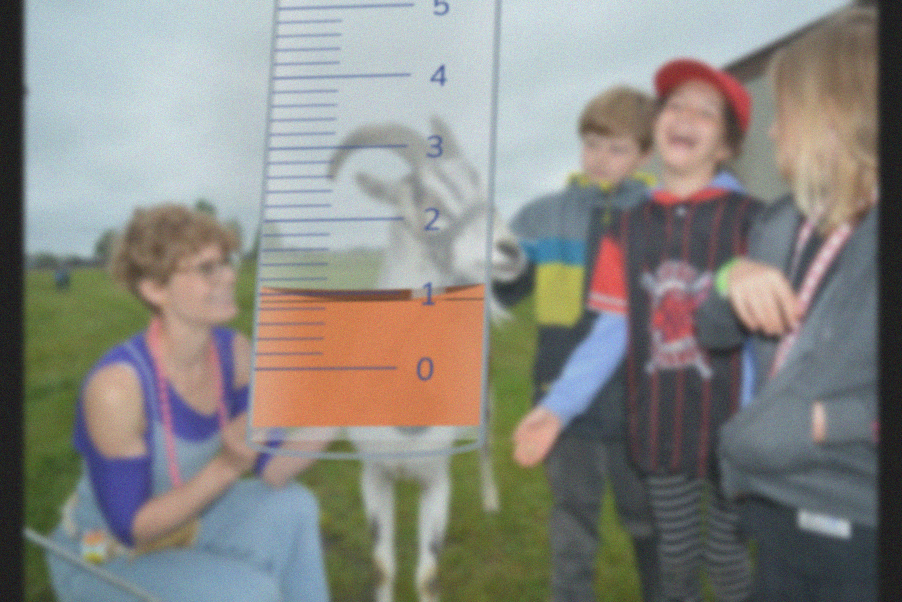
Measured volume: 0.9 mL
